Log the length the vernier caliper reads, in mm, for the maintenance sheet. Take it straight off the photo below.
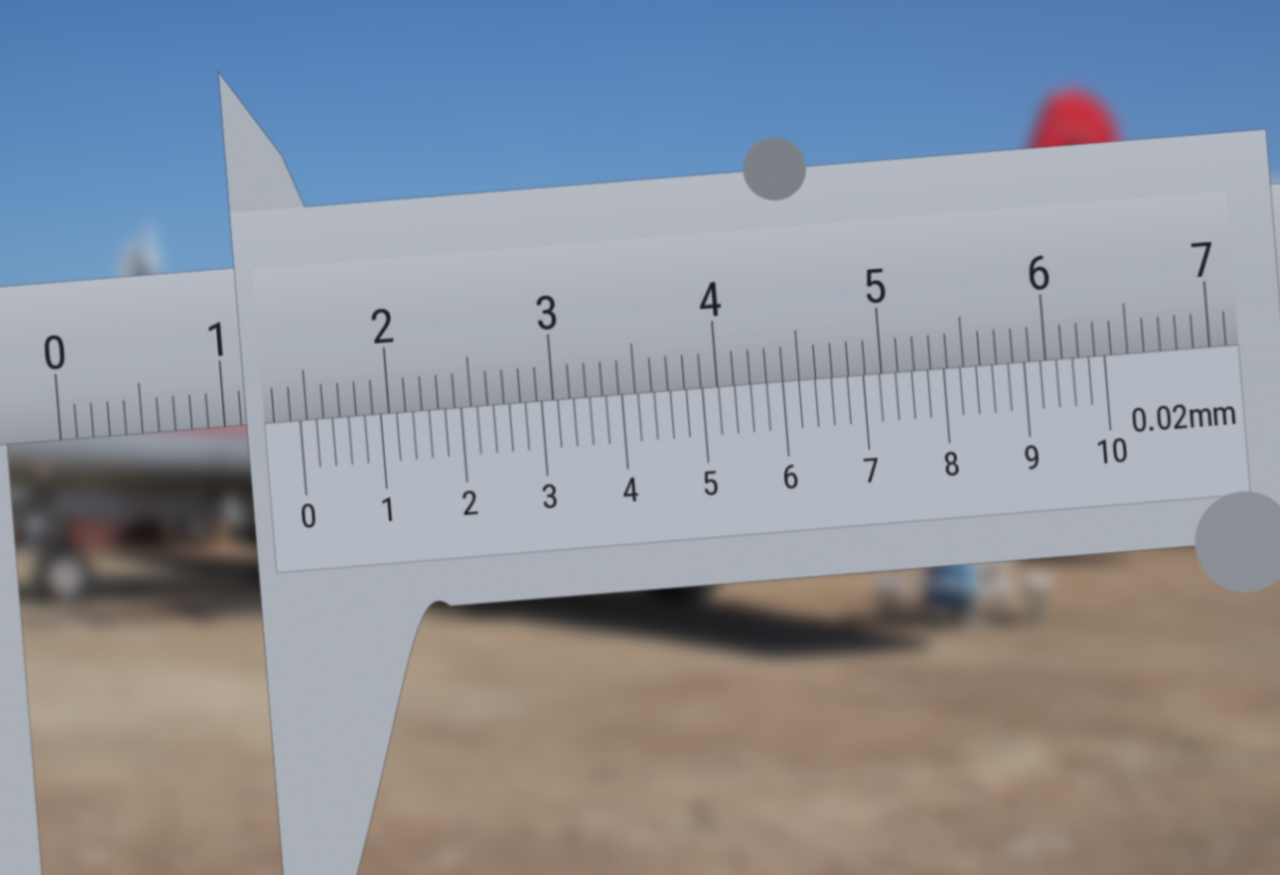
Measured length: 14.6 mm
